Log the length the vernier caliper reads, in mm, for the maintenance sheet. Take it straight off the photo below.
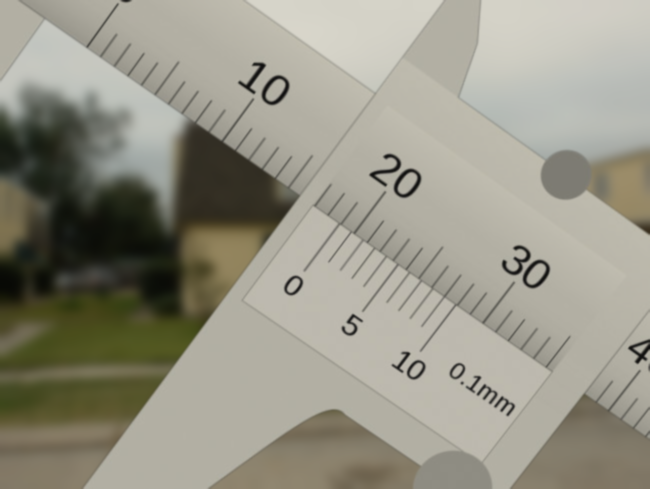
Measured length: 18.9 mm
